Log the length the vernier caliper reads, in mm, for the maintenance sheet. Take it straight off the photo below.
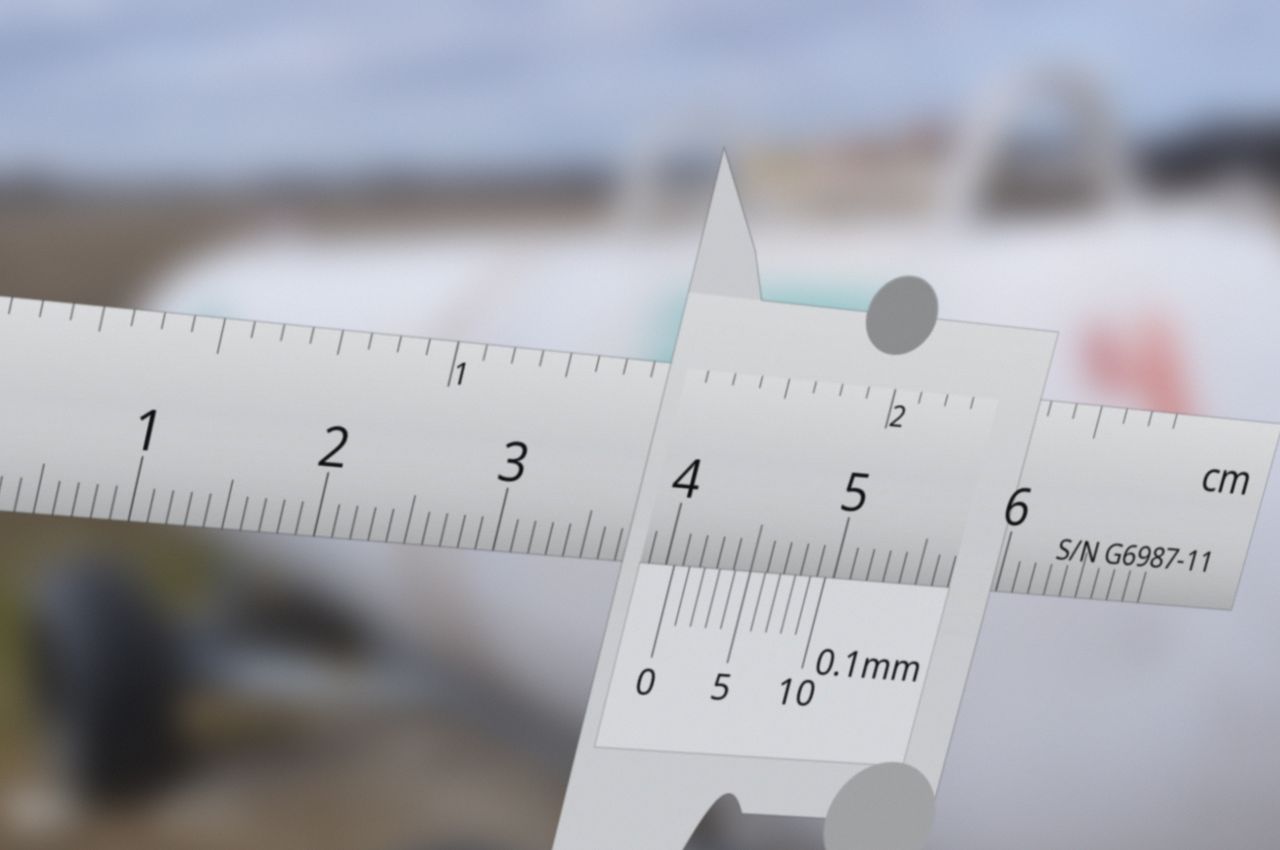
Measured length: 40.5 mm
